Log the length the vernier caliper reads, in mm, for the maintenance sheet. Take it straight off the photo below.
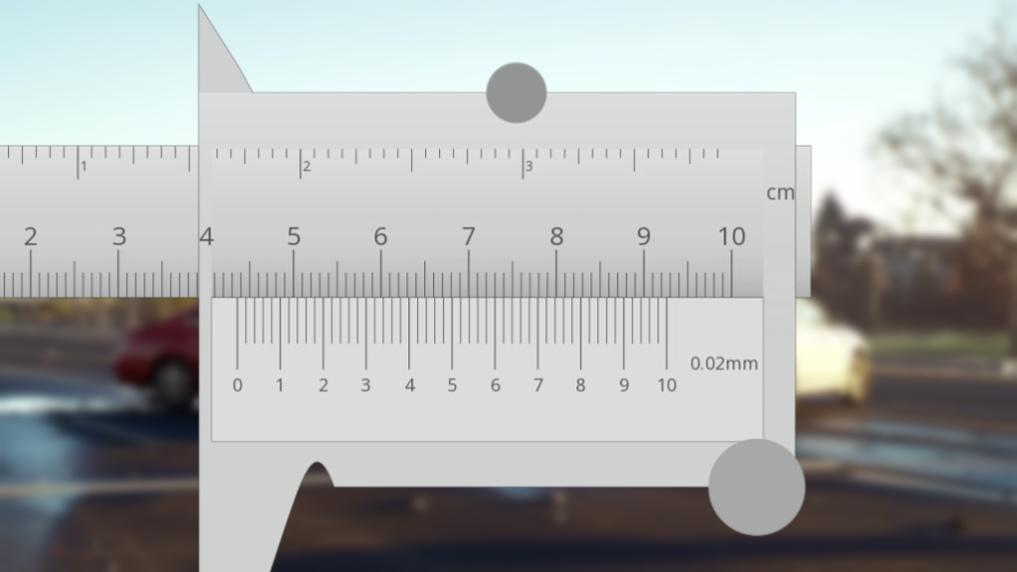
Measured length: 43.6 mm
